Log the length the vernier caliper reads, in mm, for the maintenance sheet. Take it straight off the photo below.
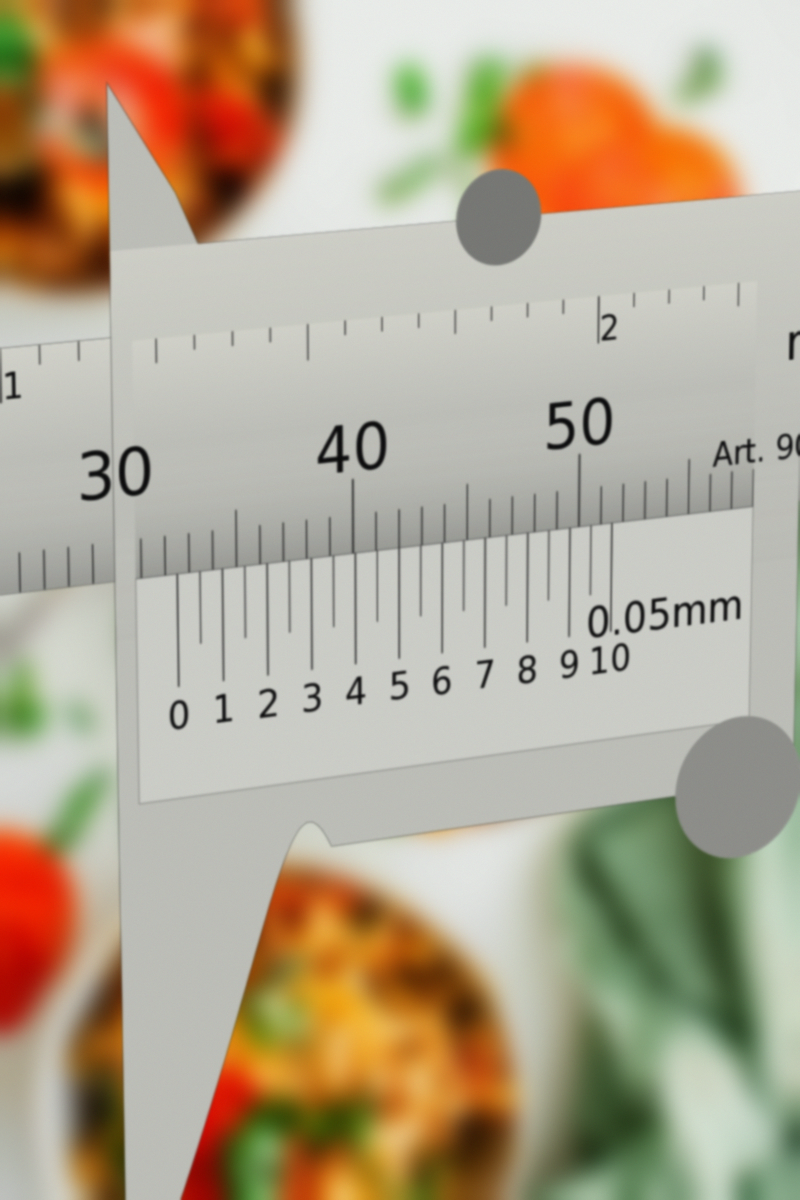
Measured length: 32.5 mm
